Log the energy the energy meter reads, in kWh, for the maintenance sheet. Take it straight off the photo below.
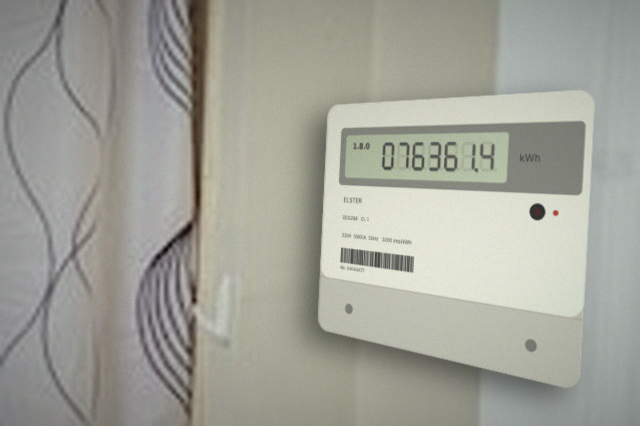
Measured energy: 76361.4 kWh
